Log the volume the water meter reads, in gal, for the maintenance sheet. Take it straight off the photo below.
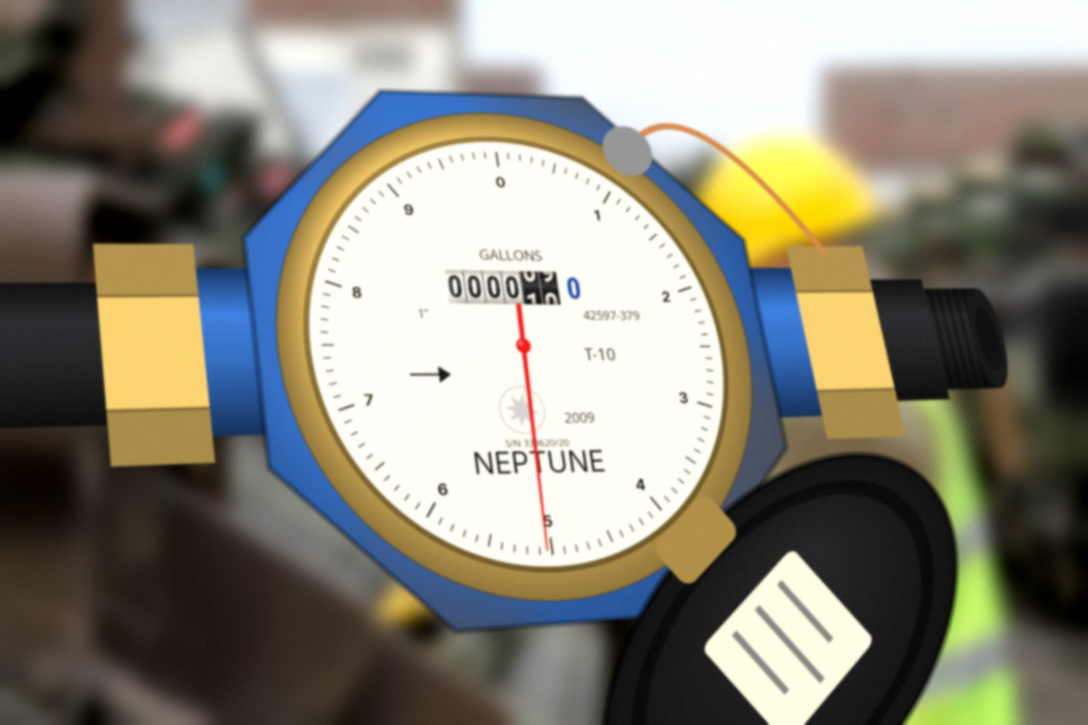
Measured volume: 95.0 gal
